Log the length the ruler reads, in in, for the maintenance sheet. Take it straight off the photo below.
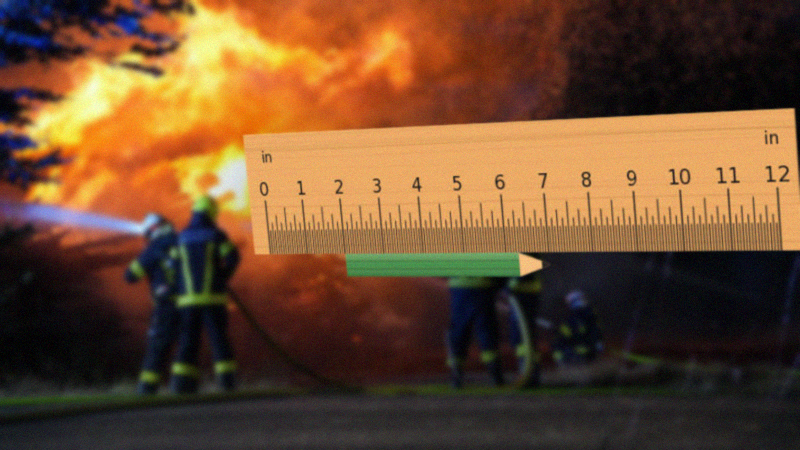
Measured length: 5 in
